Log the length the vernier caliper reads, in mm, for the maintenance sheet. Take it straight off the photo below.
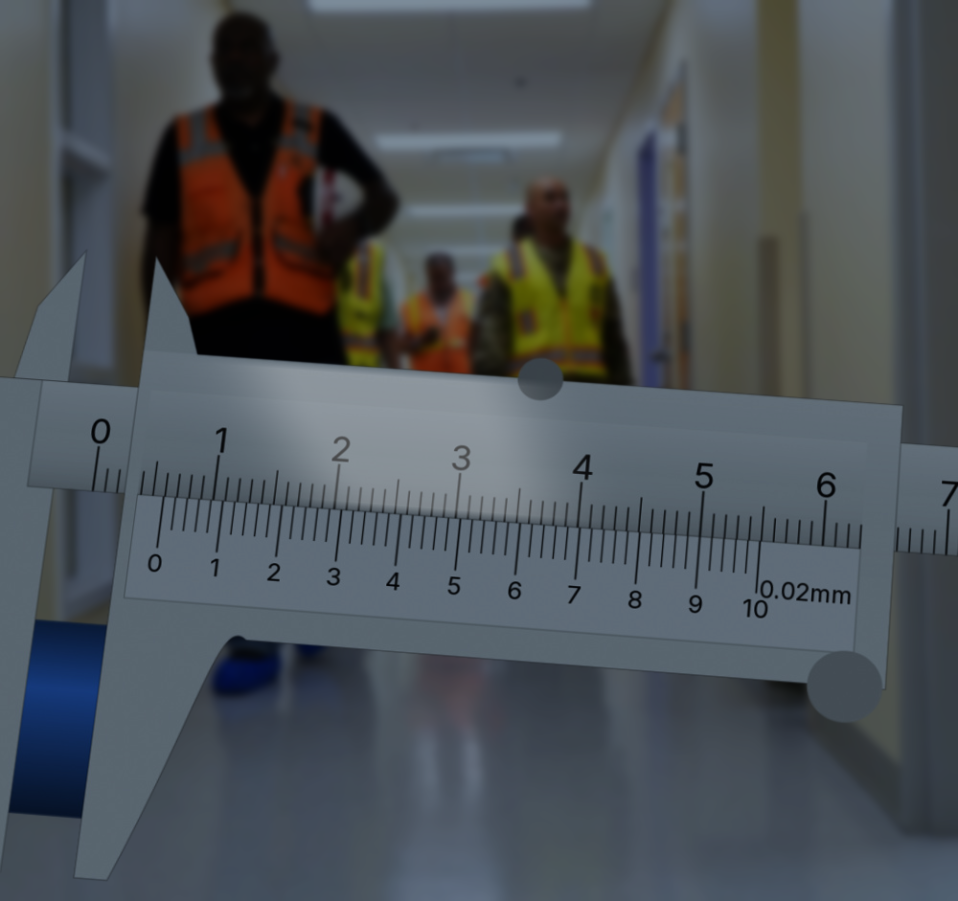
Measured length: 5.9 mm
